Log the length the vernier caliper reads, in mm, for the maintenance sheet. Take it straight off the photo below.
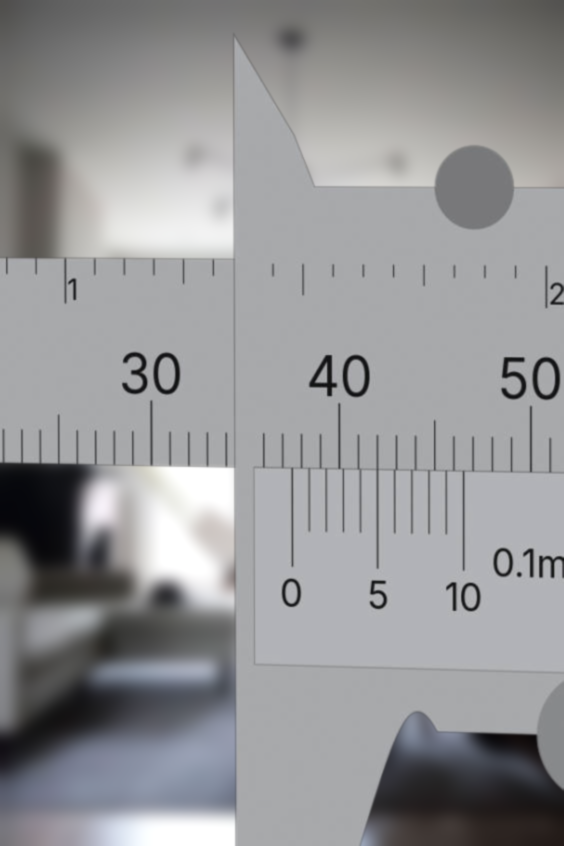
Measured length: 37.5 mm
